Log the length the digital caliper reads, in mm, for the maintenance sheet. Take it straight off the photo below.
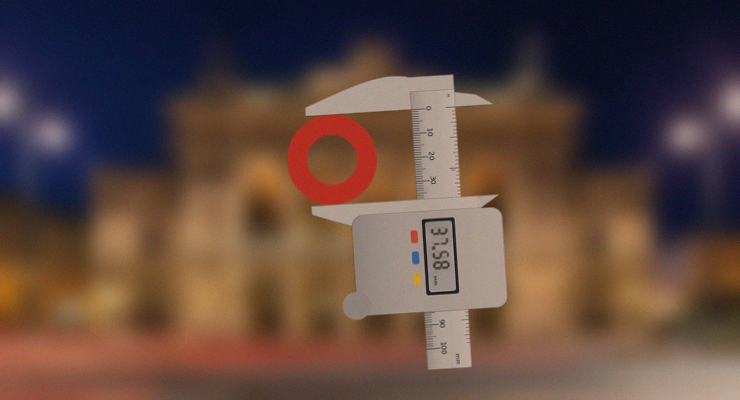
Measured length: 37.58 mm
